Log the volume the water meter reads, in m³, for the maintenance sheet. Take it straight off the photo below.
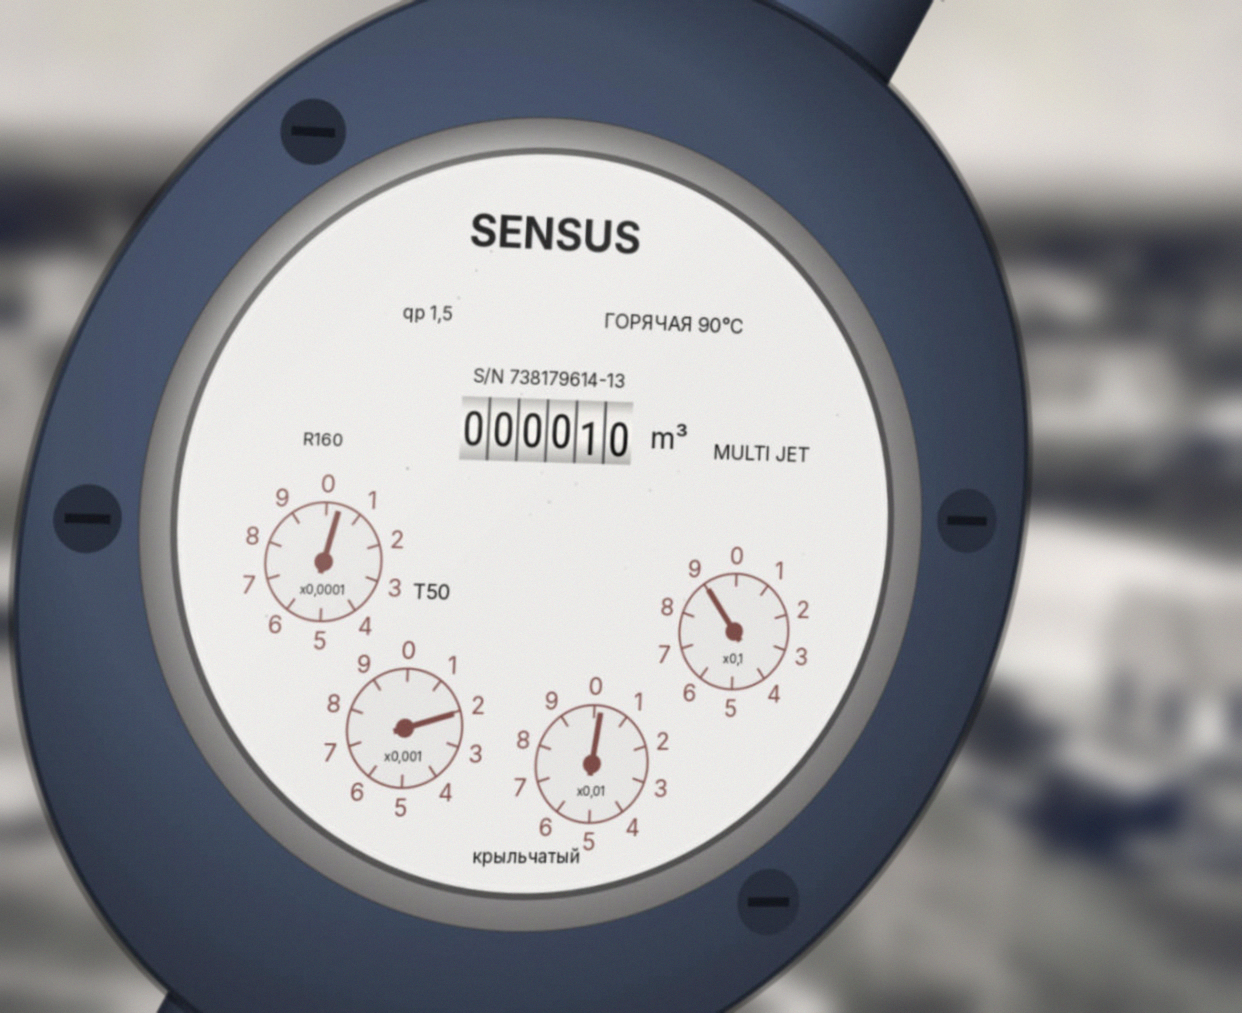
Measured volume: 9.9020 m³
